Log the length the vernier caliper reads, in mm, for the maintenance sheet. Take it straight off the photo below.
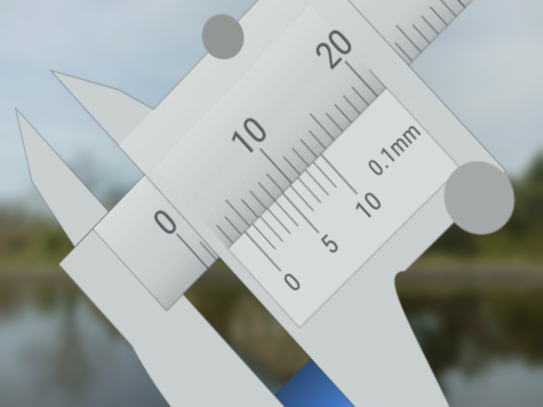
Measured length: 4.4 mm
